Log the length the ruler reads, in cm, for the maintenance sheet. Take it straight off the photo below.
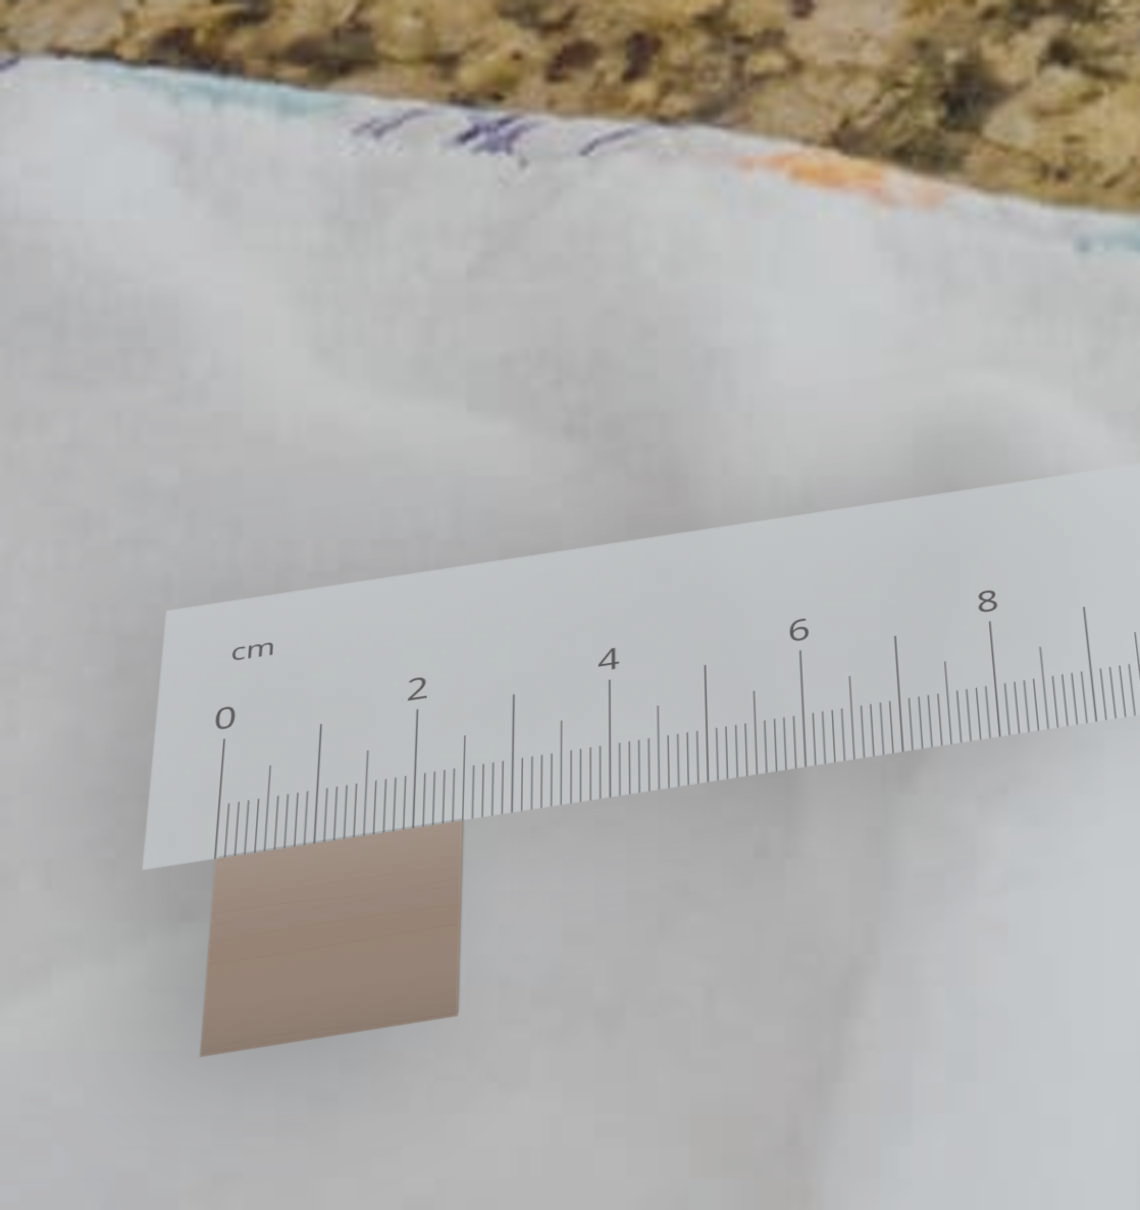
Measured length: 2.5 cm
